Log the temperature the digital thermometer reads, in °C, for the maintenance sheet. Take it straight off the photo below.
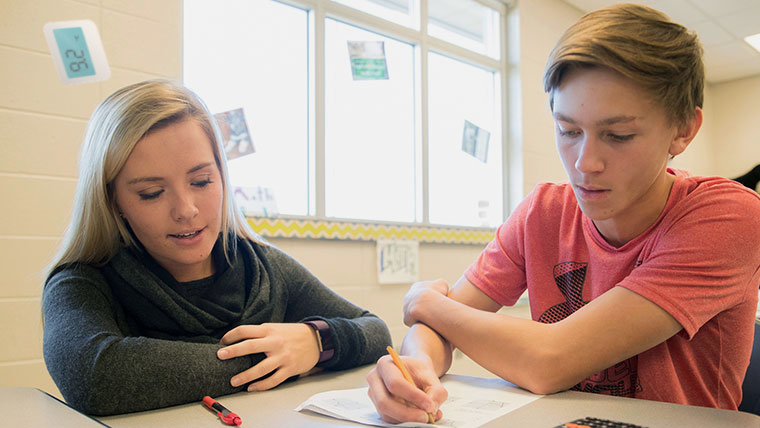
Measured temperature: 9.2 °C
